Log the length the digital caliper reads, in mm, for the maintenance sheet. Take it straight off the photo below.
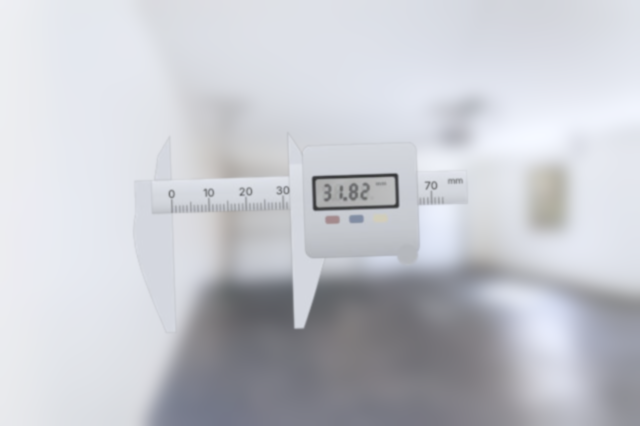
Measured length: 31.82 mm
